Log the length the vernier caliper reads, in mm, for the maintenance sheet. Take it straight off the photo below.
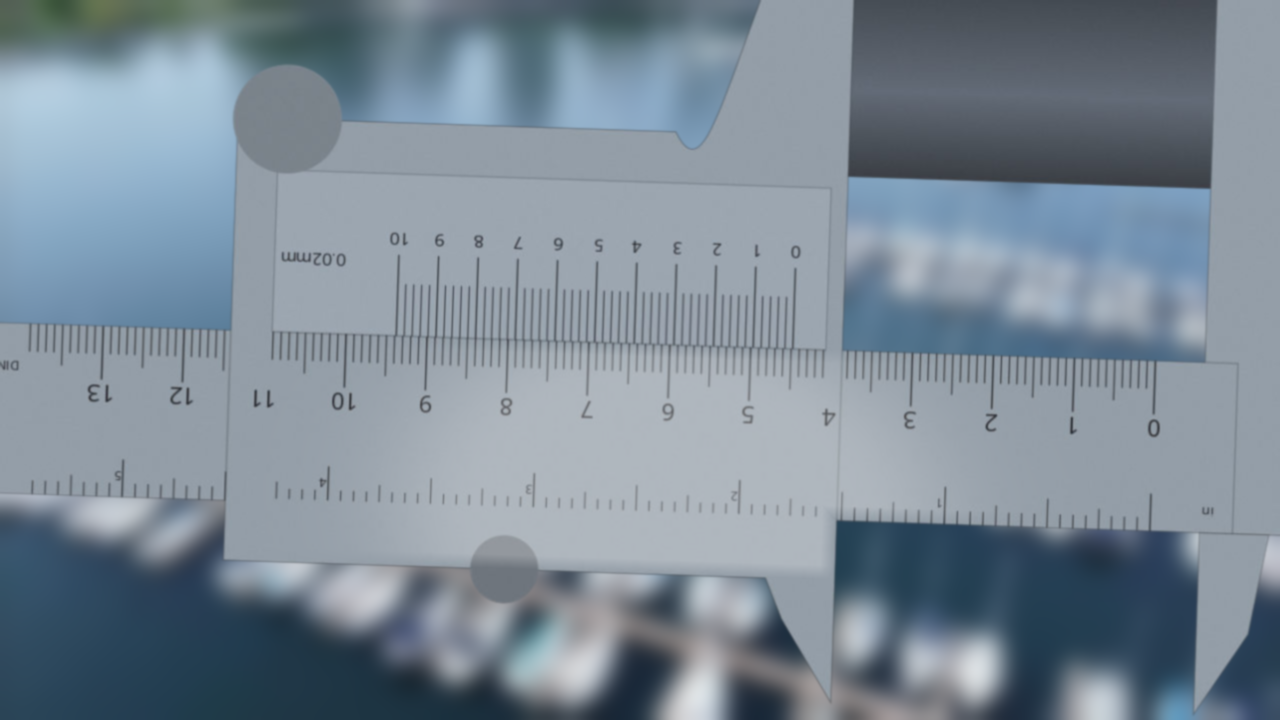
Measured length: 44.8 mm
